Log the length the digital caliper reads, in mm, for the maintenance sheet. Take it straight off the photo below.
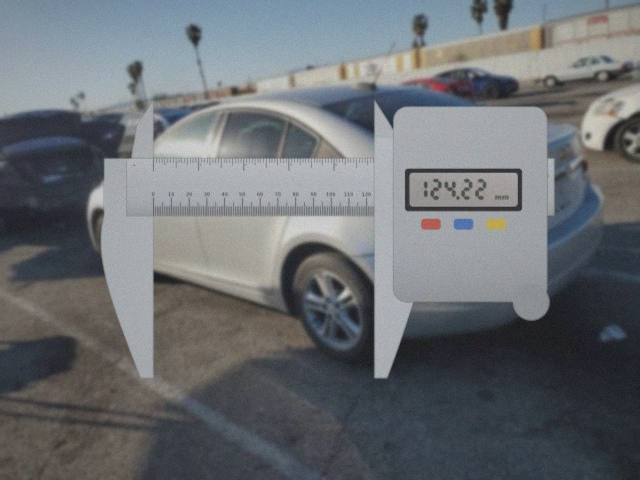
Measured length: 124.22 mm
